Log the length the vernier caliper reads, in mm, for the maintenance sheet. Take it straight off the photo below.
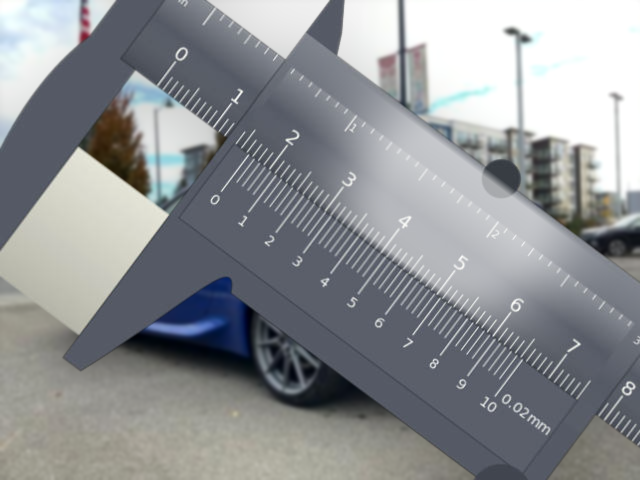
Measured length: 16.4 mm
